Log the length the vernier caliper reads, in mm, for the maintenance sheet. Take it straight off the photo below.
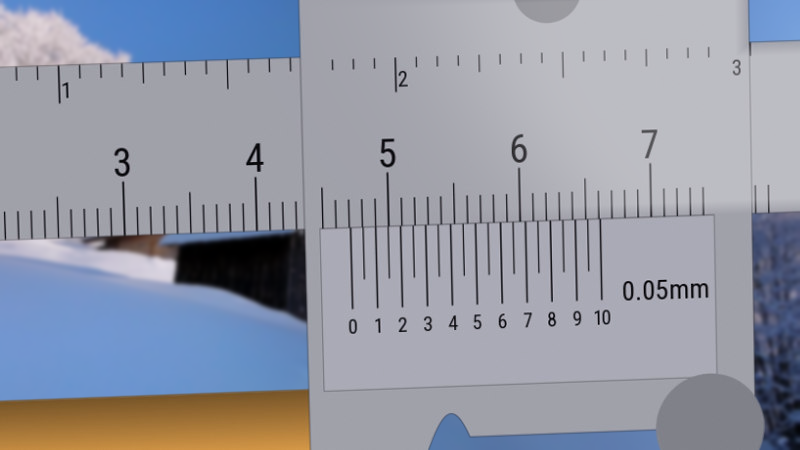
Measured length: 47.1 mm
